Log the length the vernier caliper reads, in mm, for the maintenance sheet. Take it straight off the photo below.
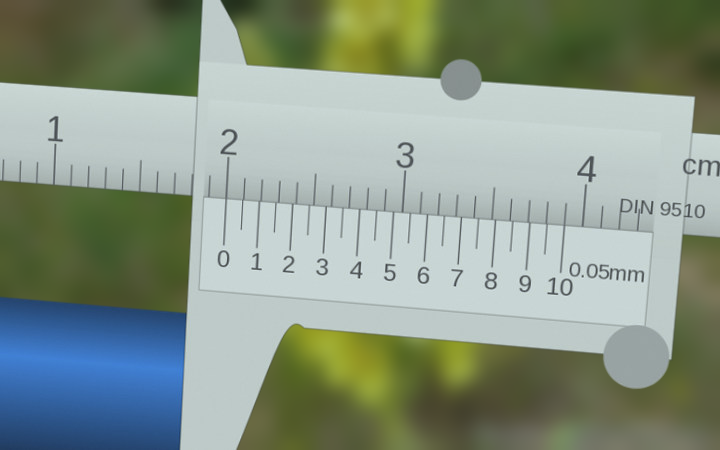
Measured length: 20.0 mm
